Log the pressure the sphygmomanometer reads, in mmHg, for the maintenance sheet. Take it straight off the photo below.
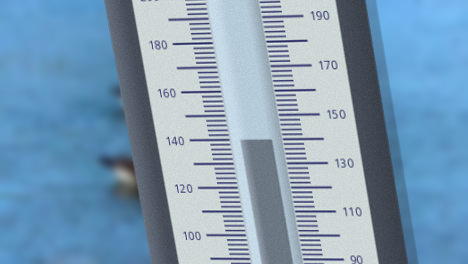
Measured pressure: 140 mmHg
